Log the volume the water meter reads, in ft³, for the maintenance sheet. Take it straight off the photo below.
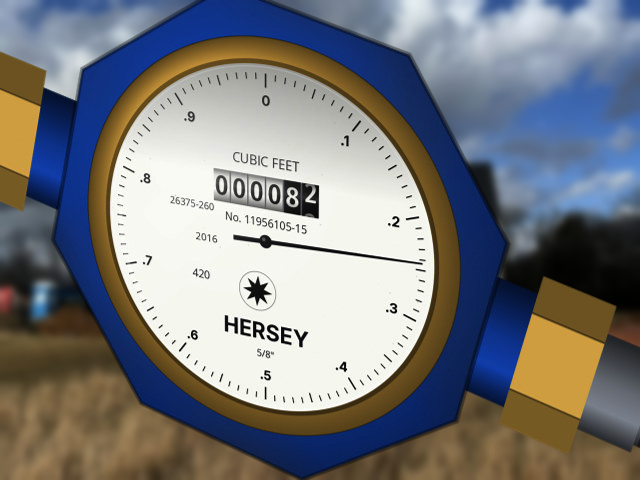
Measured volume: 82.24 ft³
